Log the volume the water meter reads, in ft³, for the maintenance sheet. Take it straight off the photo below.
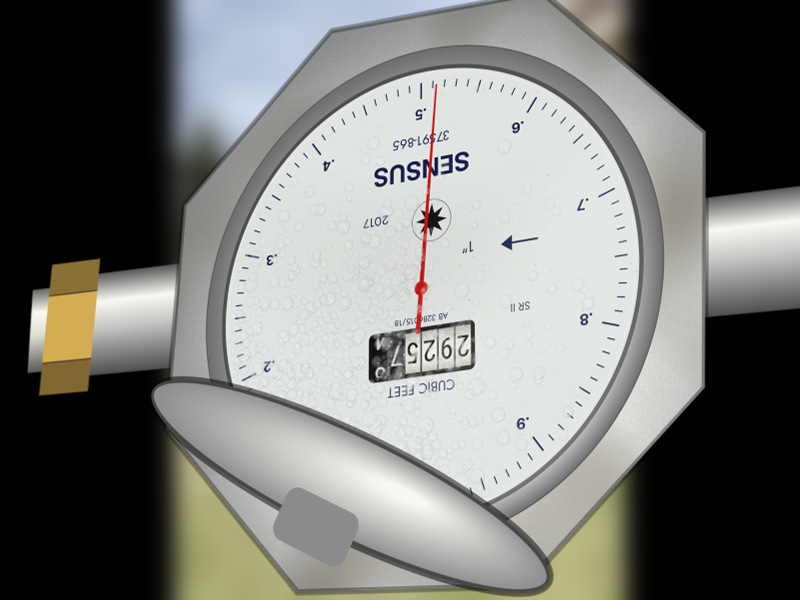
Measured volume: 292573.51 ft³
